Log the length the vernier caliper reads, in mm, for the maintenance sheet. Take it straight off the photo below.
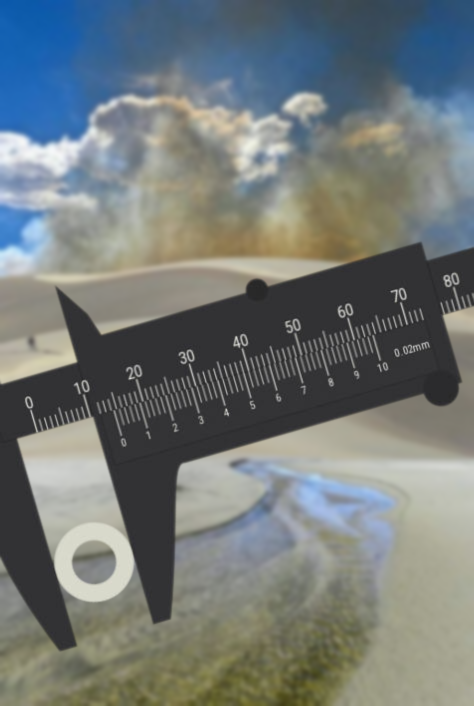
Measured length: 14.5 mm
